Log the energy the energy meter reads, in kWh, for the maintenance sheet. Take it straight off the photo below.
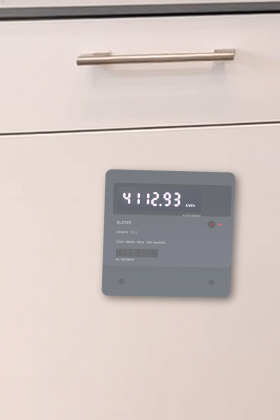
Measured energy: 4112.93 kWh
